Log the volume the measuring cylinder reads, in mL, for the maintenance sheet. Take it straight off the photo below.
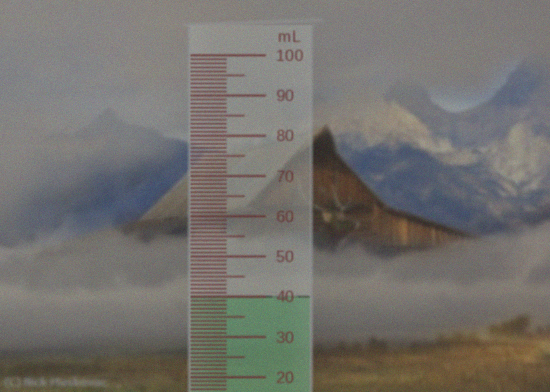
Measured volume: 40 mL
